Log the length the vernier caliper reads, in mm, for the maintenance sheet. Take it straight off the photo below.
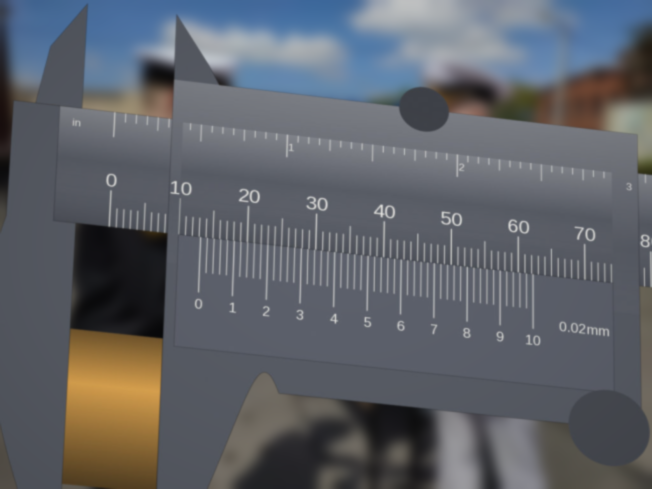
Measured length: 13.2 mm
